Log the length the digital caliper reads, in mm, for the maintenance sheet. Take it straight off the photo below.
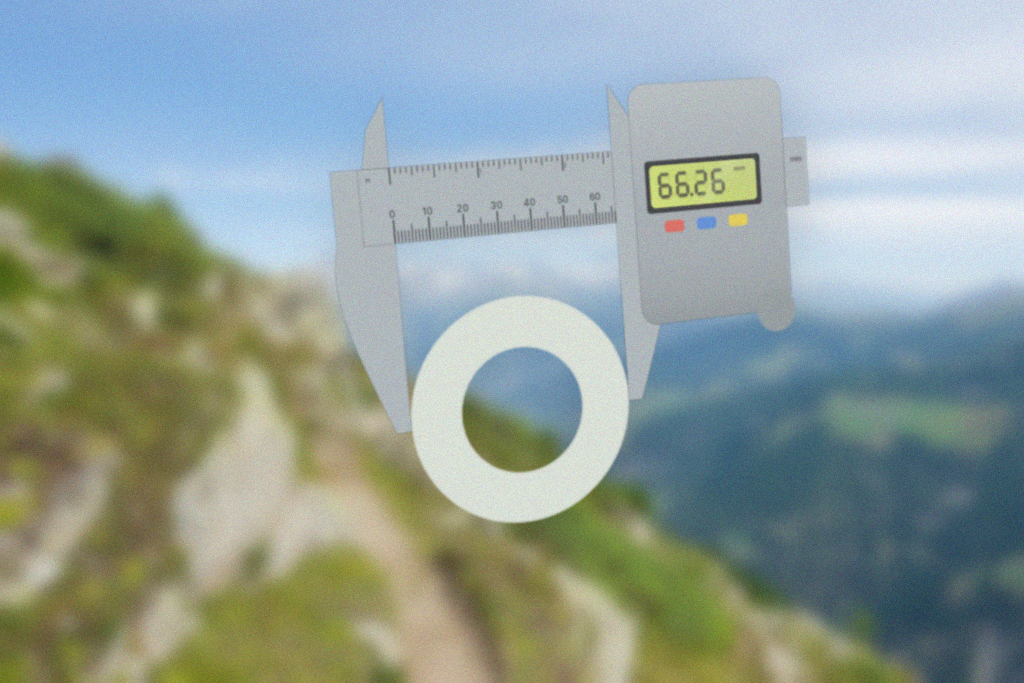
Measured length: 66.26 mm
